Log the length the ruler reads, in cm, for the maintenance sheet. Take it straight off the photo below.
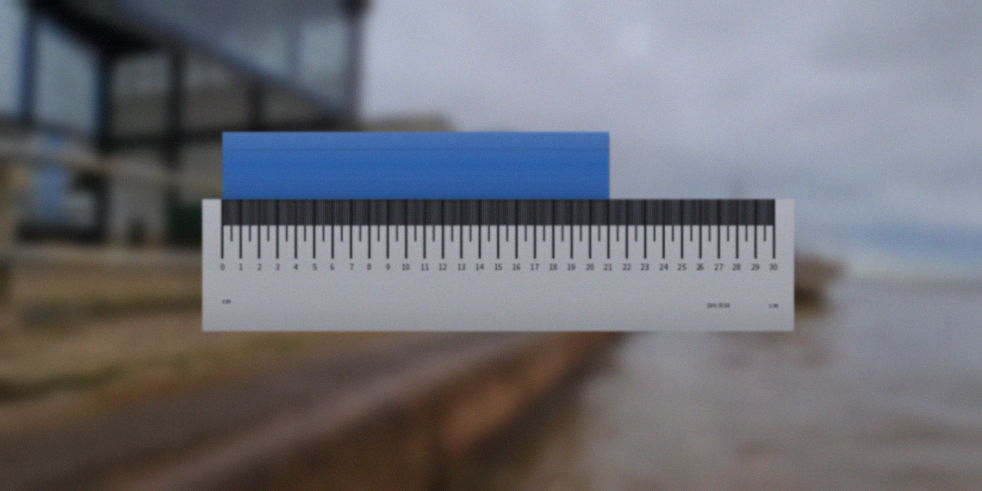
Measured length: 21 cm
